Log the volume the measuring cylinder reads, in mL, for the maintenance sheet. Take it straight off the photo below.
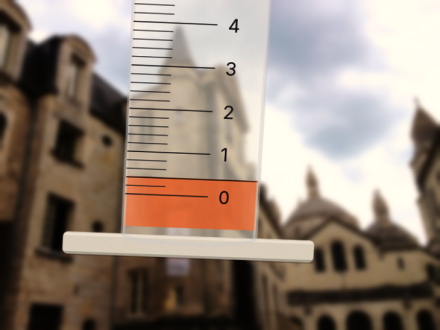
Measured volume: 0.4 mL
